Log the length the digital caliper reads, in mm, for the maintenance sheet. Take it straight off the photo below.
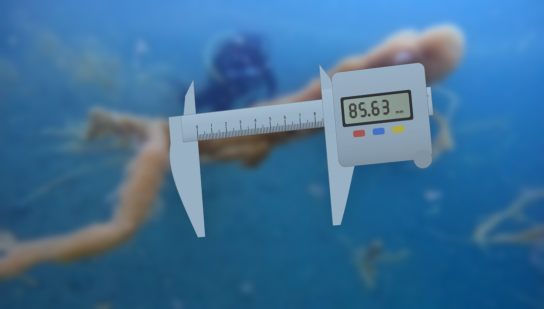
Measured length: 85.63 mm
